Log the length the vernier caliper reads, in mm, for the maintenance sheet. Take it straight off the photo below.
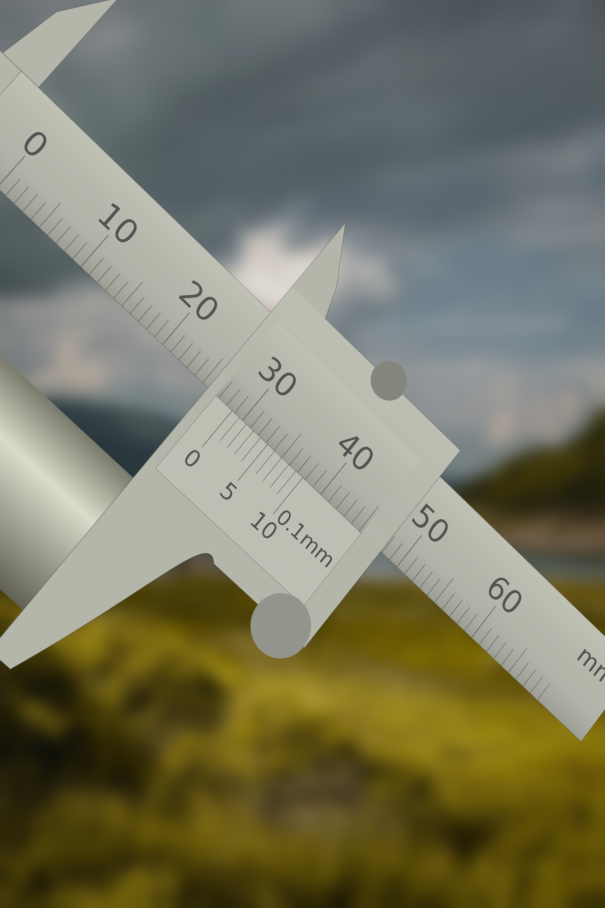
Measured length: 28.7 mm
